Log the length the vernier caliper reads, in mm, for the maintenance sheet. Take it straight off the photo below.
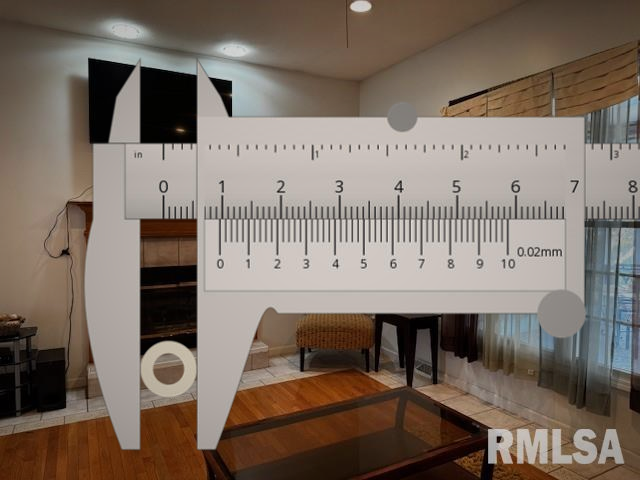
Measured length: 9.6 mm
